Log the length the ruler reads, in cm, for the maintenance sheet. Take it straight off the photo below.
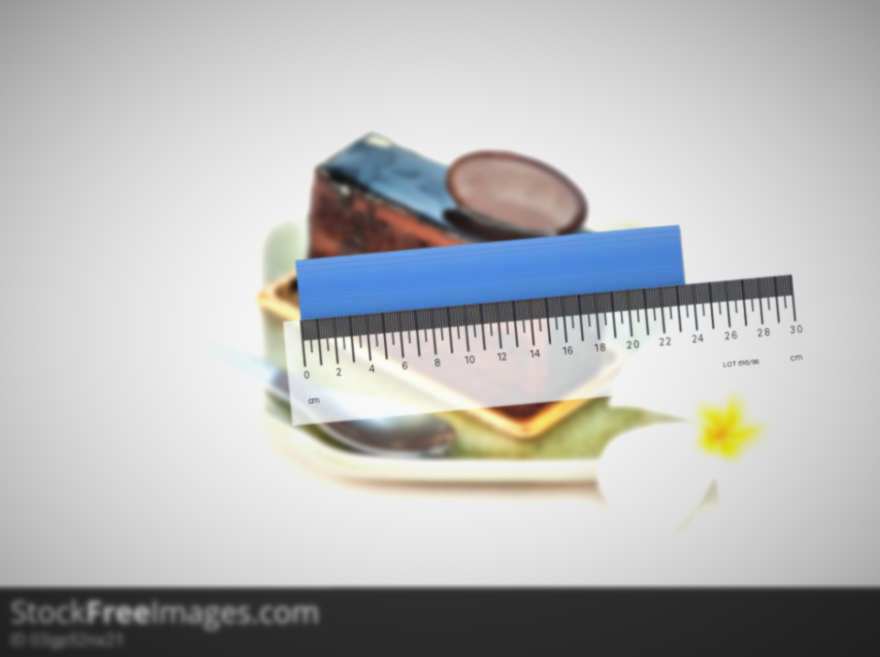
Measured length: 23.5 cm
